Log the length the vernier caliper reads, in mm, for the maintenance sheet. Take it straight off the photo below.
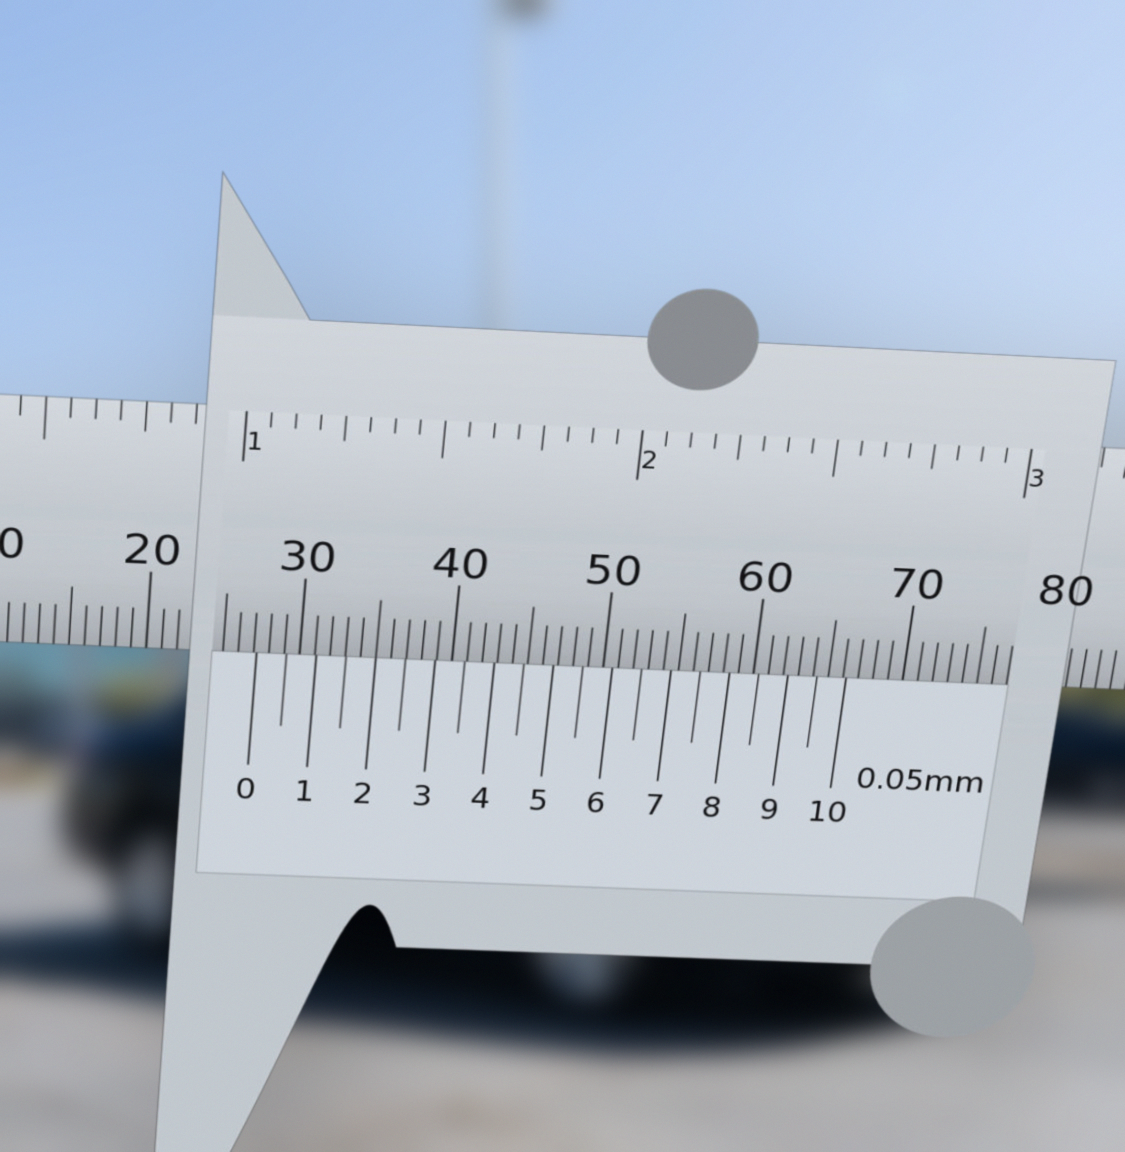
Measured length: 27.2 mm
